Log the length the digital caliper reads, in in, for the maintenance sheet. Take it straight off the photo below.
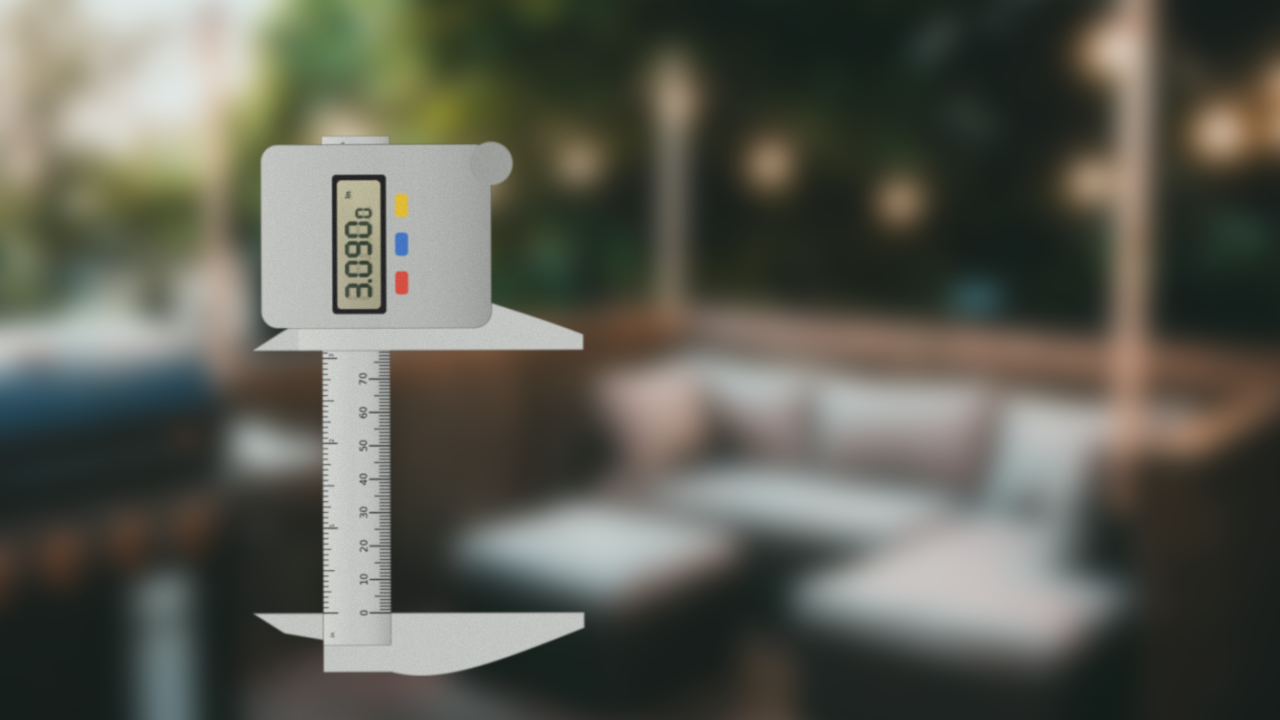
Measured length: 3.0900 in
